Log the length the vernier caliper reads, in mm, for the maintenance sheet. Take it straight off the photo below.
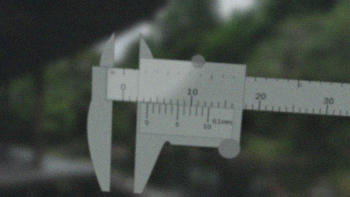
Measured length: 3.6 mm
